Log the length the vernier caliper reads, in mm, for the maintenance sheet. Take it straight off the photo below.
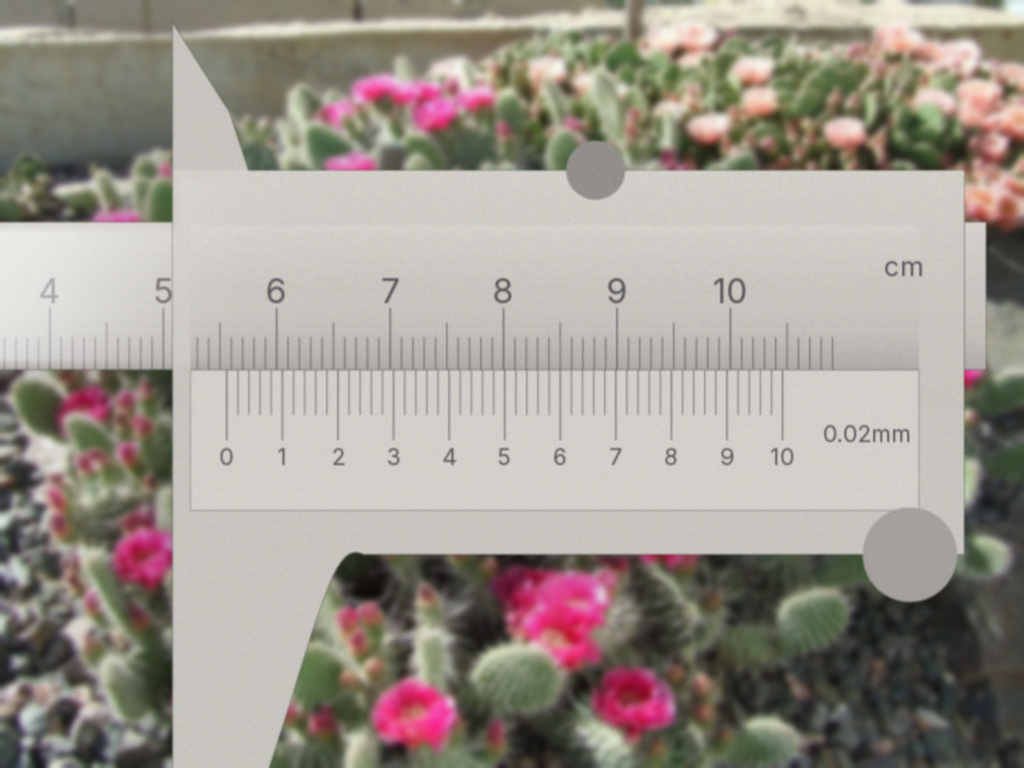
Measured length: 55.6 mm
